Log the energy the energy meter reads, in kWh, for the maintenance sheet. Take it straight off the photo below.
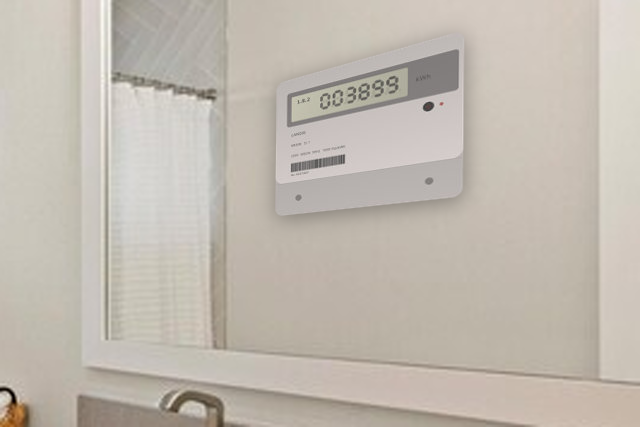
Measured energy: 3899 kWh
